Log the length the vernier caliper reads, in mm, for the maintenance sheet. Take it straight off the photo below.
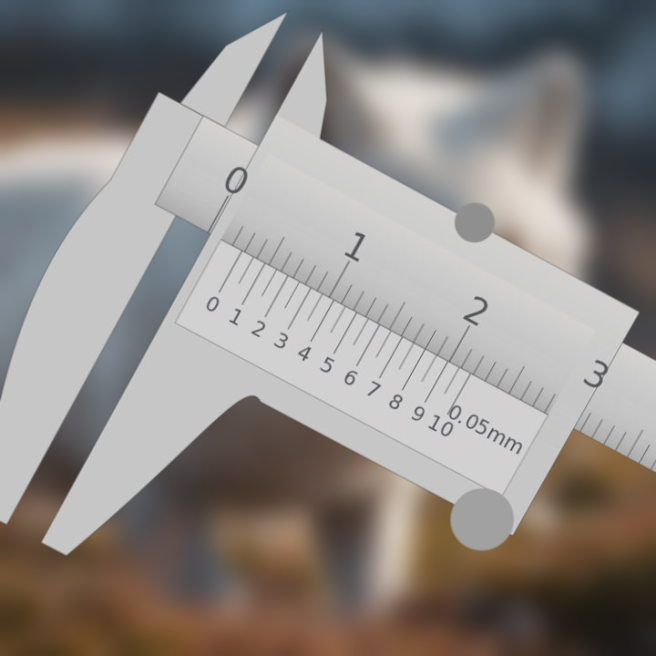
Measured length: 2.8 mm
